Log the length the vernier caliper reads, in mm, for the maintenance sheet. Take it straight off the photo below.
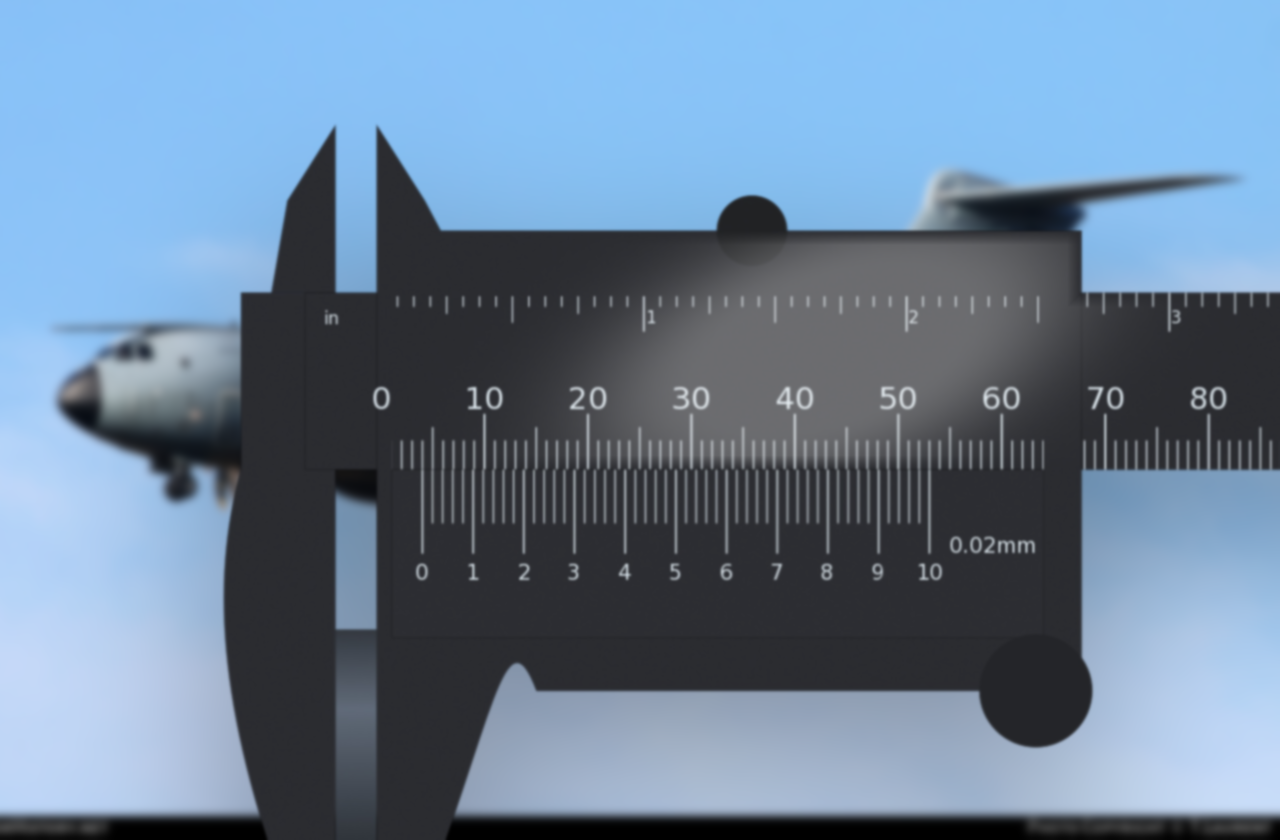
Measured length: 4.0 mm
